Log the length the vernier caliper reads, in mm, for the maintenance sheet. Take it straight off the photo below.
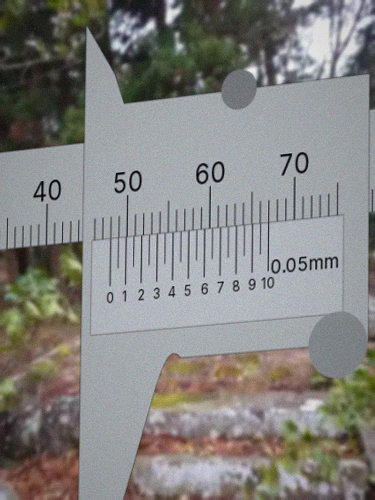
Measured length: 48.0 mm
